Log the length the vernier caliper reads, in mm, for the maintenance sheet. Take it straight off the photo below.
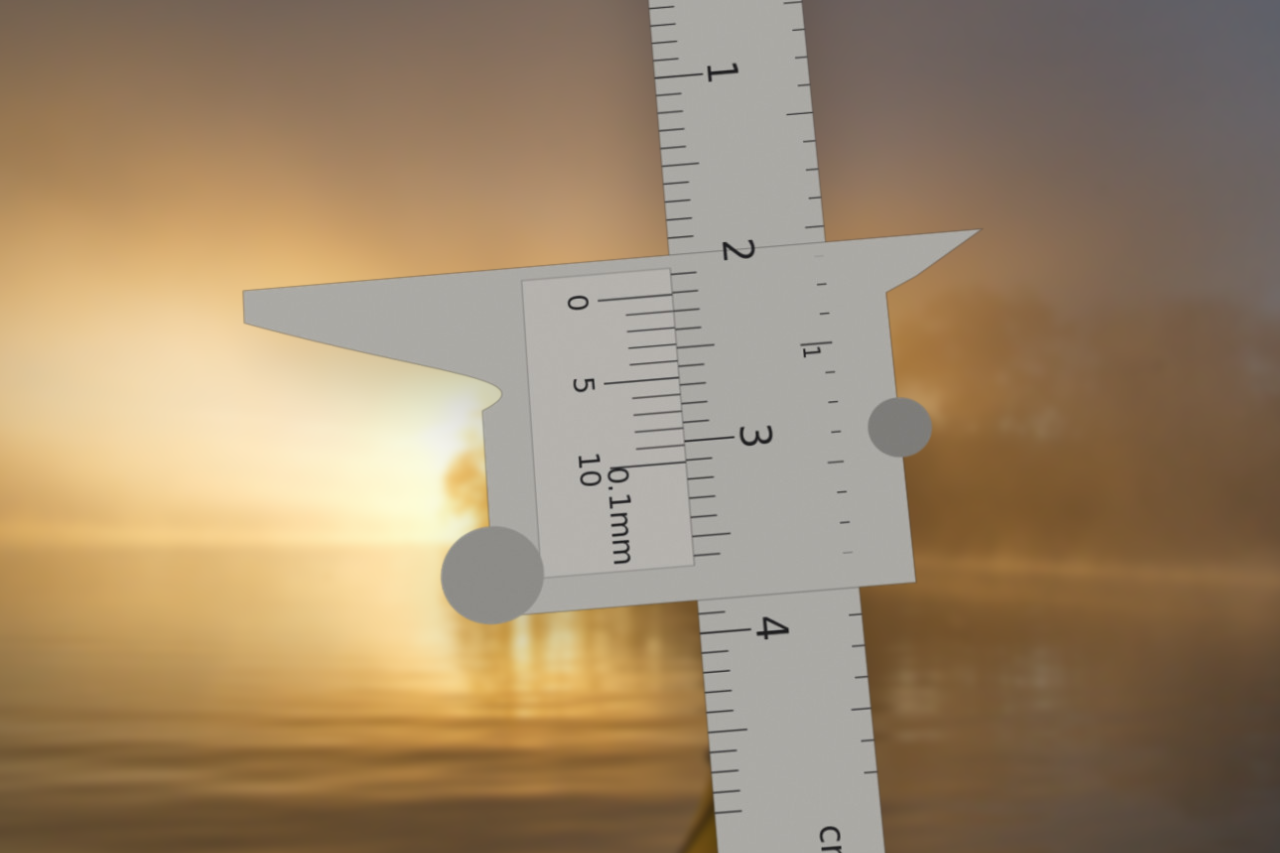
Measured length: 22.1 mm
